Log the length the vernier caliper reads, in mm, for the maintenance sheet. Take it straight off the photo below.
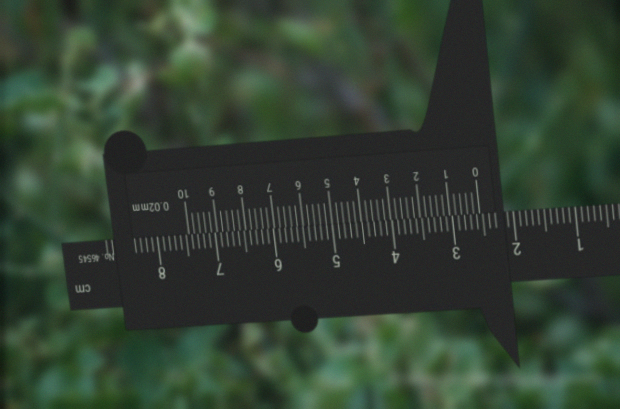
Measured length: 25.5 mm
